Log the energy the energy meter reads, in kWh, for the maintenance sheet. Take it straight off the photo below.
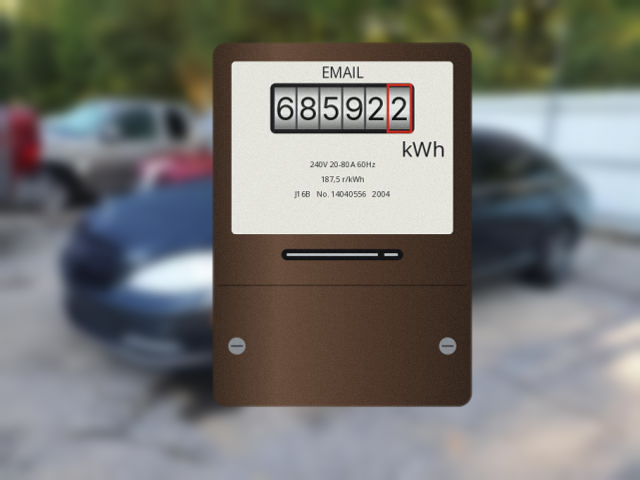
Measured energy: 68592.2 kWh
